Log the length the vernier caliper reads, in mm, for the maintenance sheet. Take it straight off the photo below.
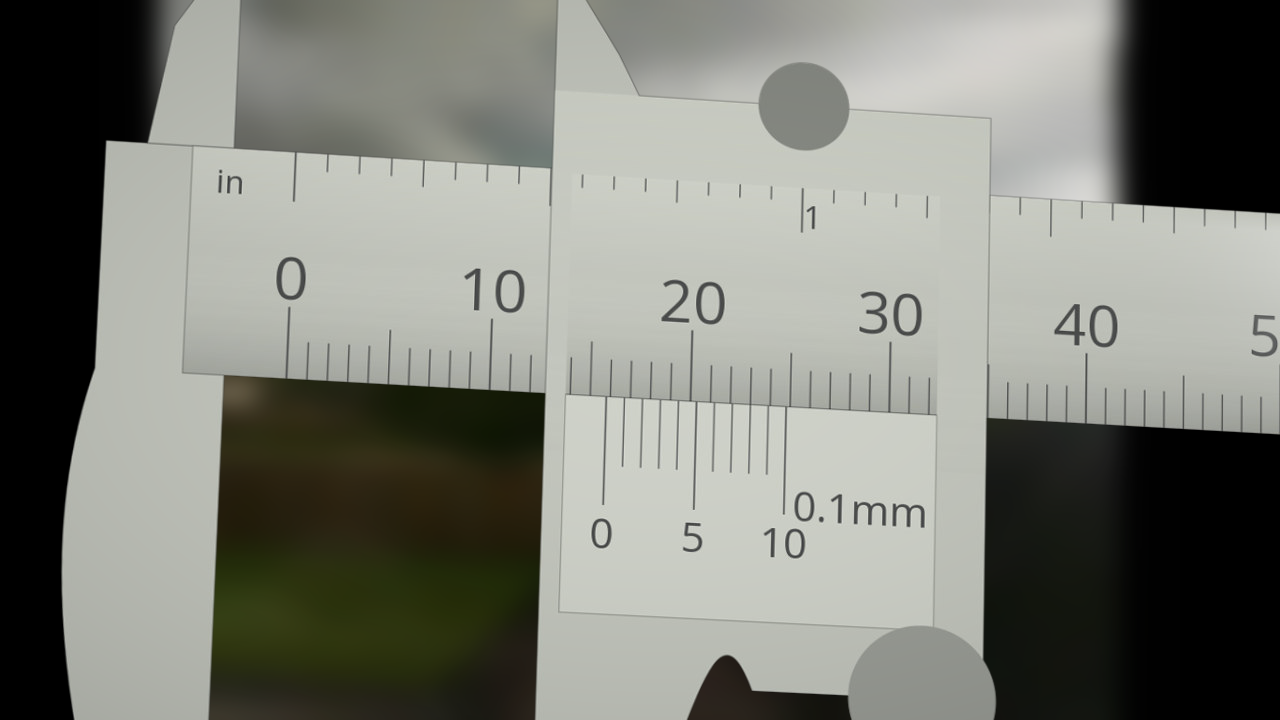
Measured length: 15.8 mm
